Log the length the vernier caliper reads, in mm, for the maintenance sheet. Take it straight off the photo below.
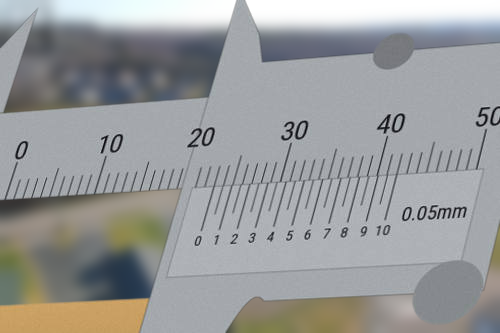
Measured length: 23.0 mm
